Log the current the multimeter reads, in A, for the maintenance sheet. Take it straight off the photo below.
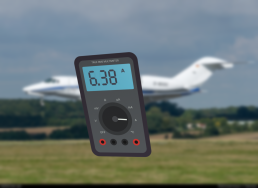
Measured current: 6.38 A
